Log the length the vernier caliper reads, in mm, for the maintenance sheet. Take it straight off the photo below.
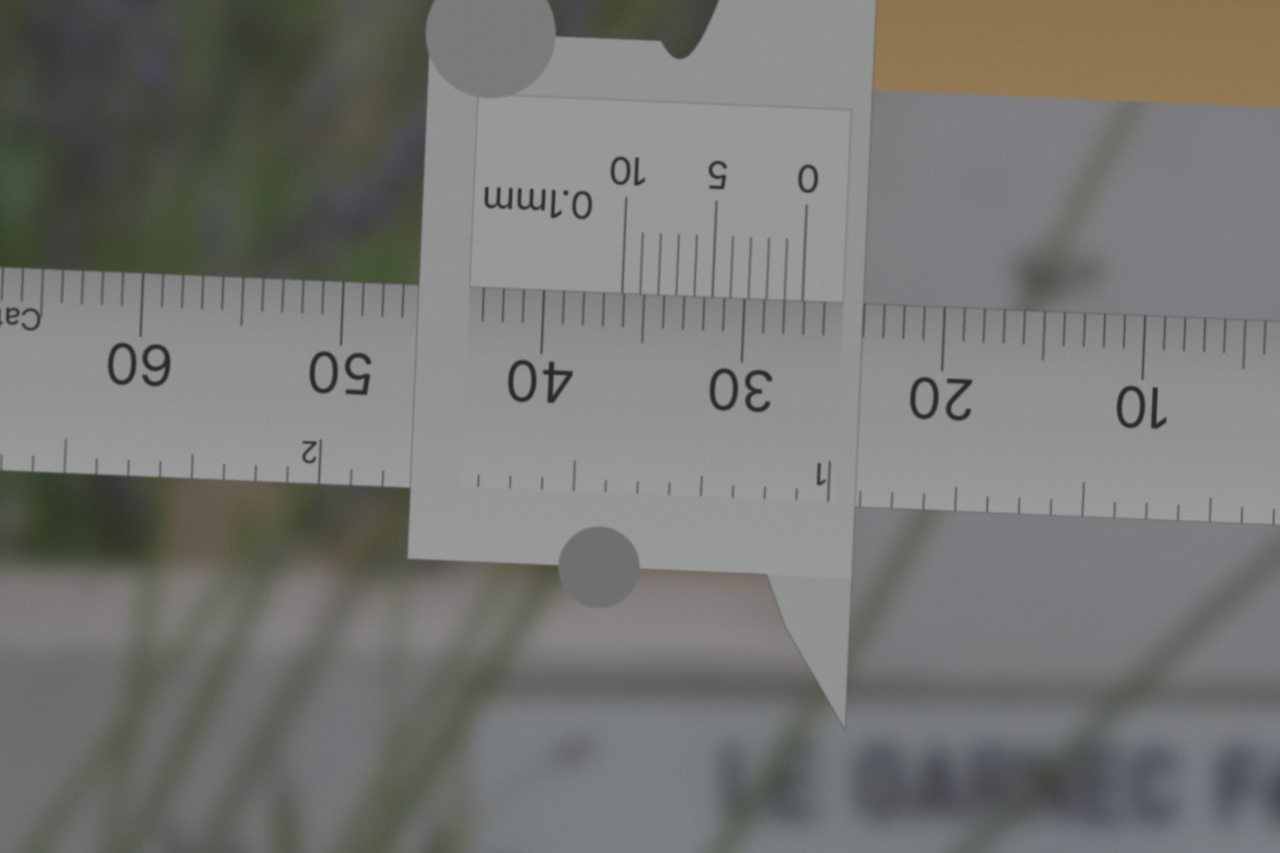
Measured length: 27.1 mm
